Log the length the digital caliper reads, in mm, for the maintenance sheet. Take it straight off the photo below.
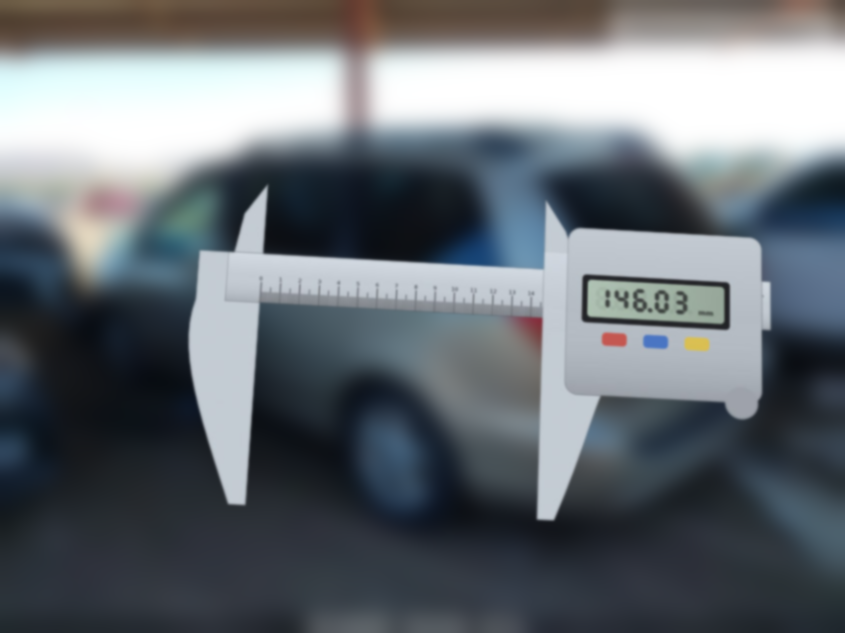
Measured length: 146.03 mm
